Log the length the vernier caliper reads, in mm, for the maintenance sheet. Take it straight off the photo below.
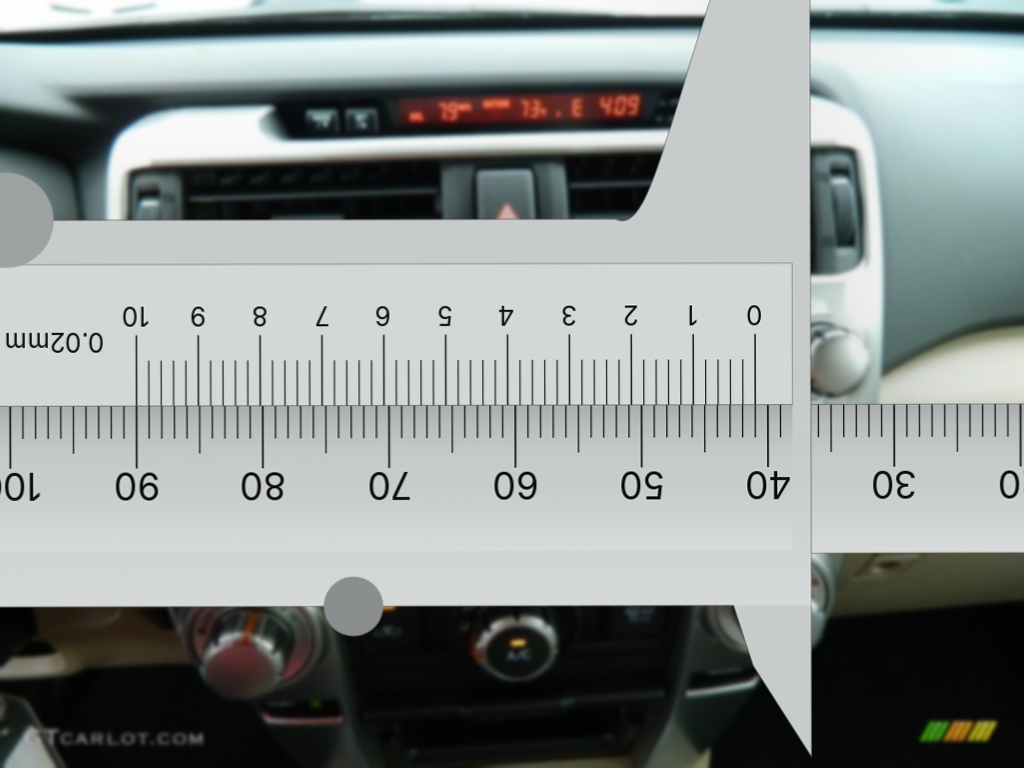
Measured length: 41.0 mm
